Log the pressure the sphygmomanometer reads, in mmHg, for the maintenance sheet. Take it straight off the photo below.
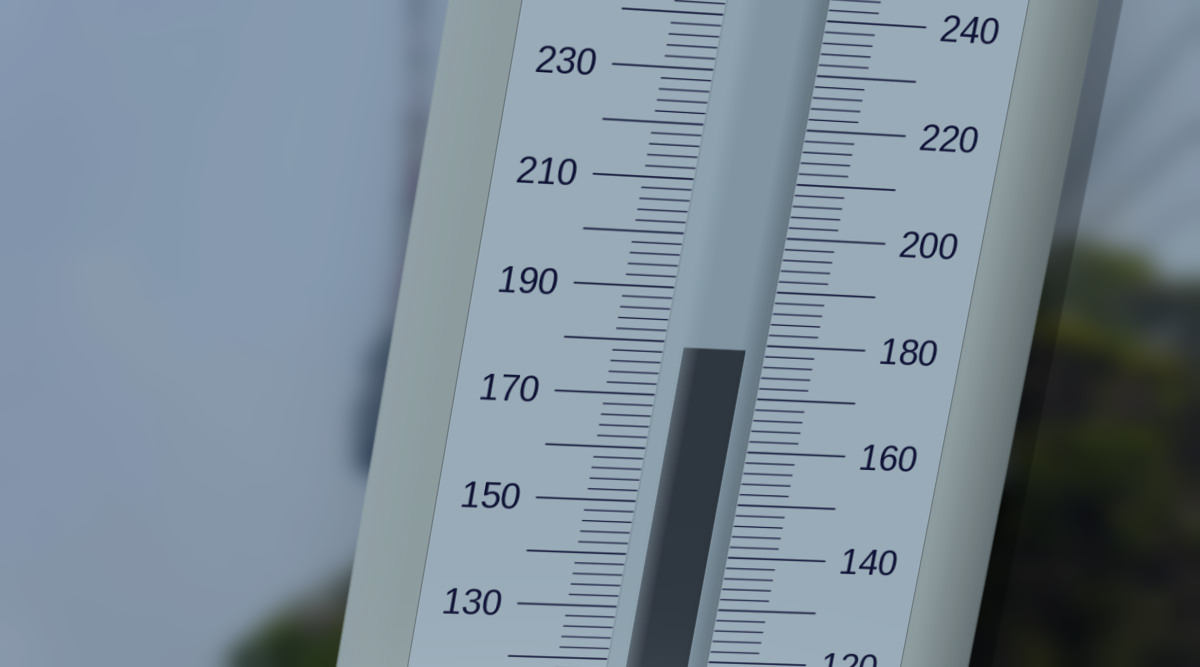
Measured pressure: 179 mmHg
